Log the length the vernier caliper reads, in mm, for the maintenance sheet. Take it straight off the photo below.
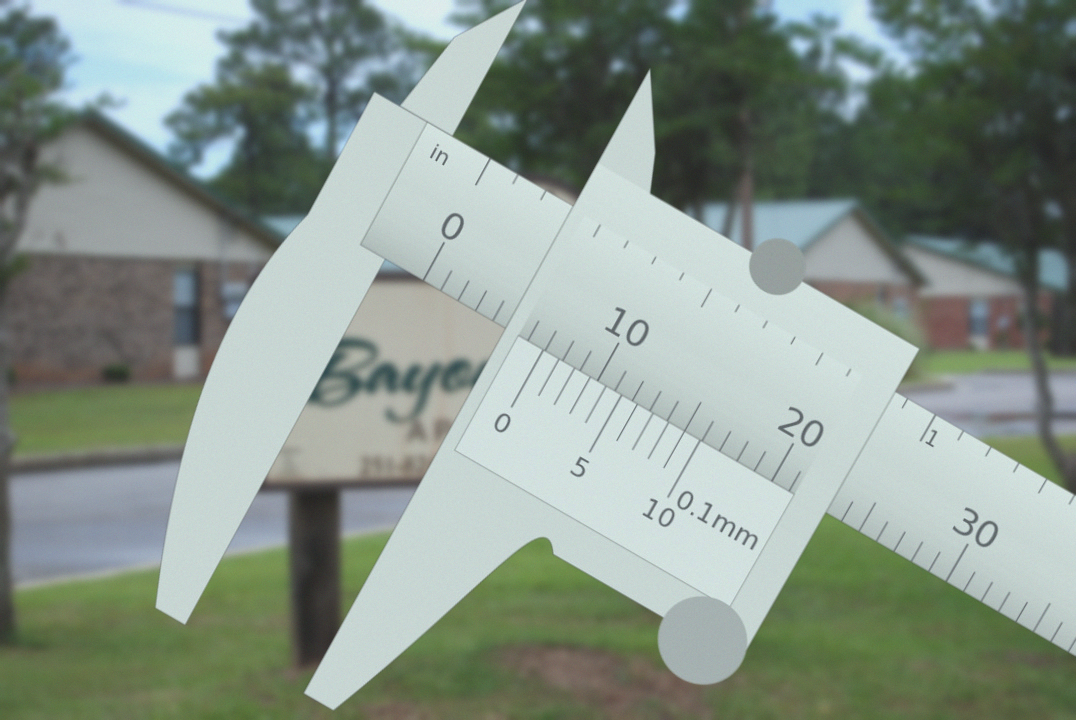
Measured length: 6.9 mm
